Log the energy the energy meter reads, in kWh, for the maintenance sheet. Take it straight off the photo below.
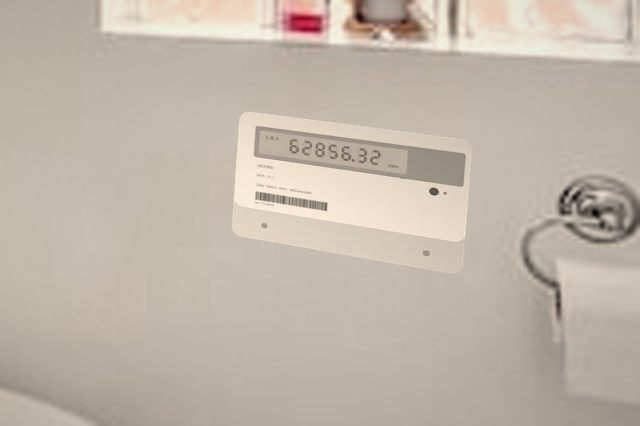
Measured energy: 62856.32 kWh
